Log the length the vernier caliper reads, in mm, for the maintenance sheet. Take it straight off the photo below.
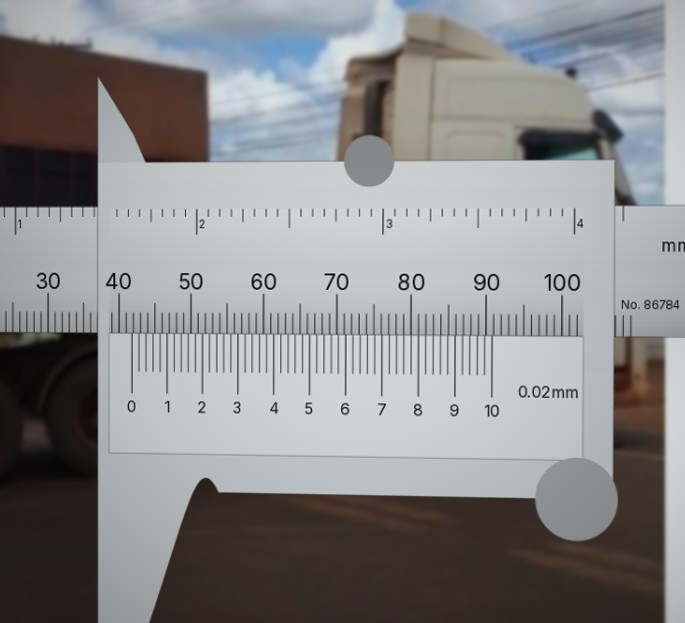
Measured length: 41.8 mm
